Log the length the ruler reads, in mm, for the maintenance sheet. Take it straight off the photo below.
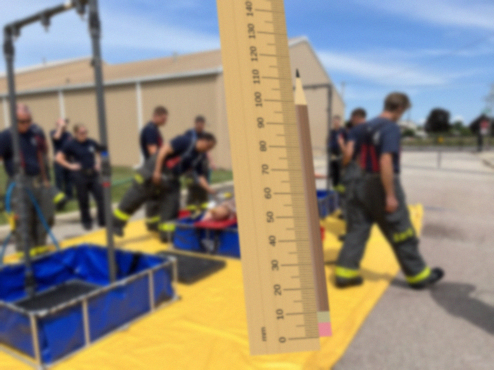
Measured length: 115 mm
